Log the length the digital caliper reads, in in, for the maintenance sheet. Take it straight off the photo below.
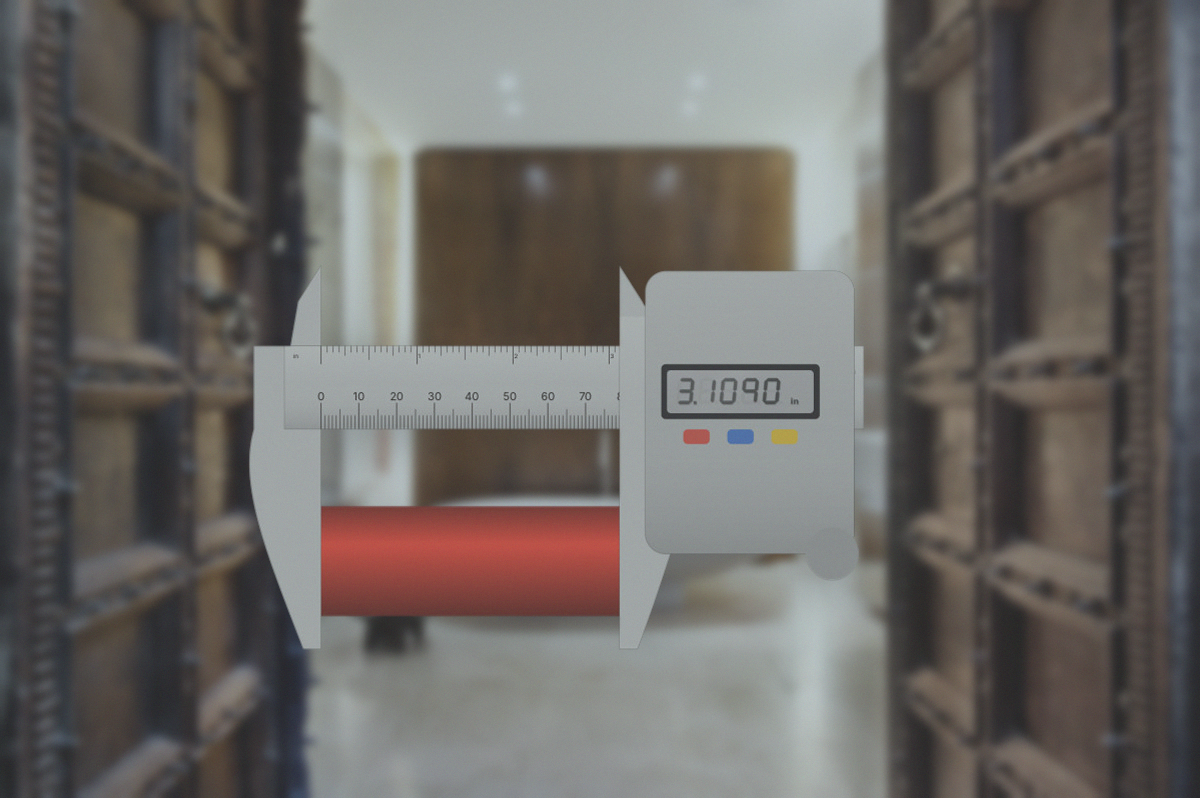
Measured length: 3.1090 in
